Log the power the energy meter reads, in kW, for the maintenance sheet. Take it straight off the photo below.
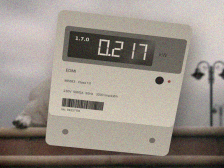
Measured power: 0.217 kW
